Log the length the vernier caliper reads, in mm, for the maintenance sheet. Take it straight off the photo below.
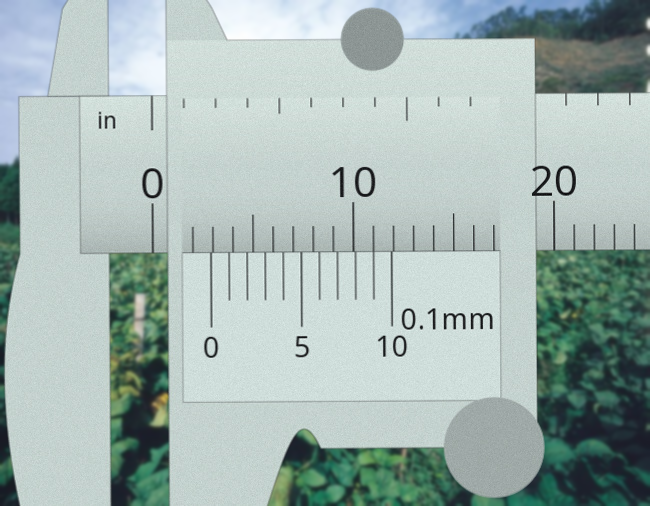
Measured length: 2.9 mm
